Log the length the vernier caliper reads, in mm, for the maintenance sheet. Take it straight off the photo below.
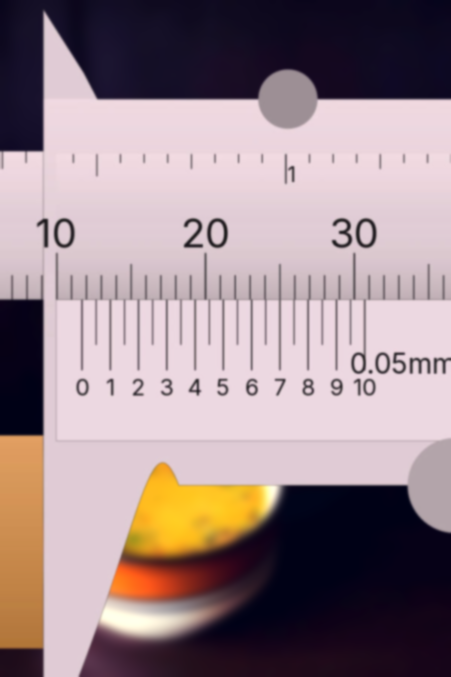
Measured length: 11.7 mm
